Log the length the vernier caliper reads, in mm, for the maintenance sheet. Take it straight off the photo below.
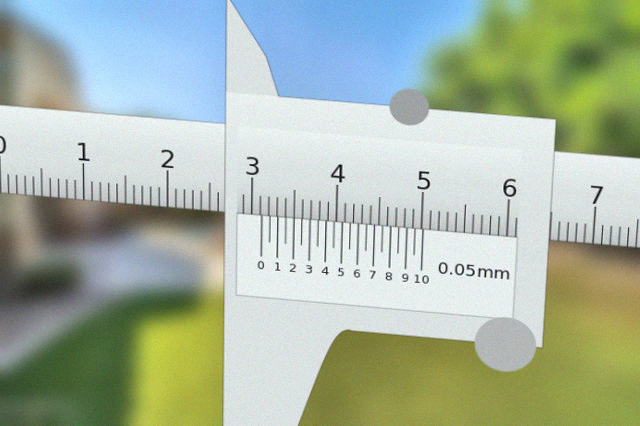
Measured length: 31.2 mm
